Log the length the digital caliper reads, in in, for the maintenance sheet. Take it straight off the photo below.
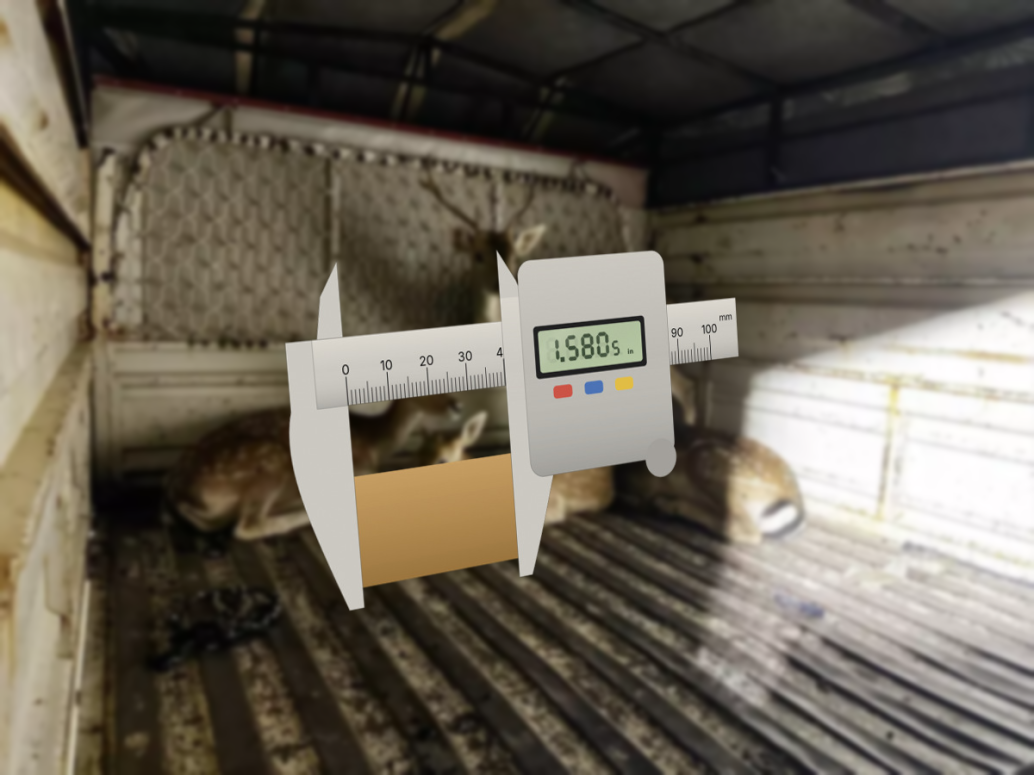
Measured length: 1.5805 in
